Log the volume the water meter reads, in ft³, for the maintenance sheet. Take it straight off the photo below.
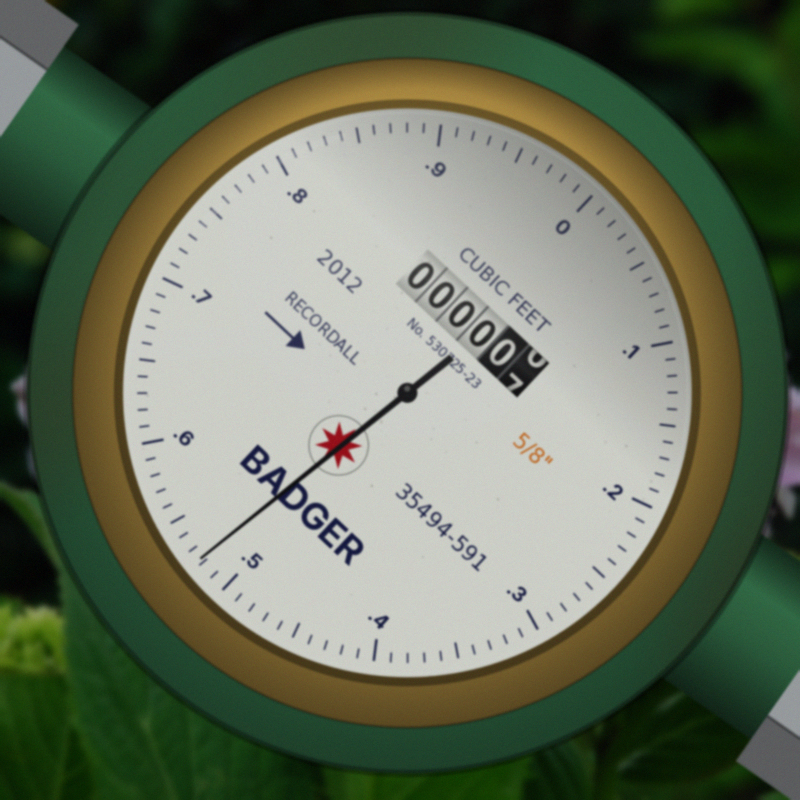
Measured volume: 6.52 ft³
